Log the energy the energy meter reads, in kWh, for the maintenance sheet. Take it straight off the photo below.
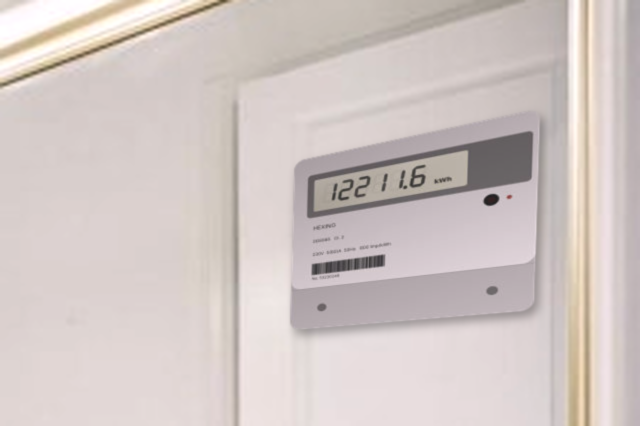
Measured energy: 12211.6 kWh
